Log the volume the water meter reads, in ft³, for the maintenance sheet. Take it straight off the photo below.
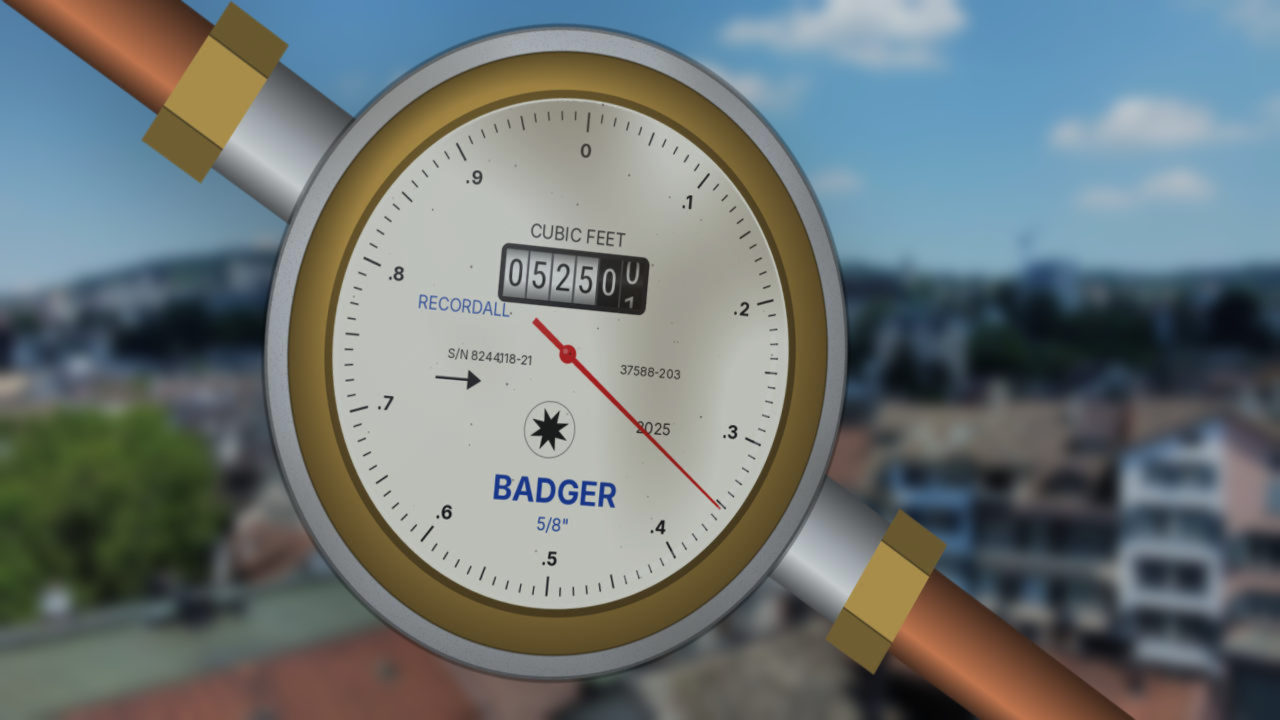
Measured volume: 52500.35 ft³
